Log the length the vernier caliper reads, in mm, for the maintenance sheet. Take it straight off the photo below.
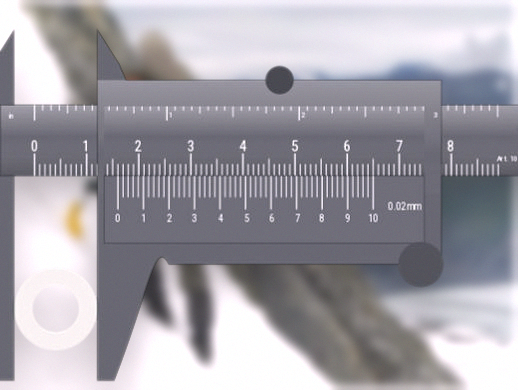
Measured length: 16.0 mm
